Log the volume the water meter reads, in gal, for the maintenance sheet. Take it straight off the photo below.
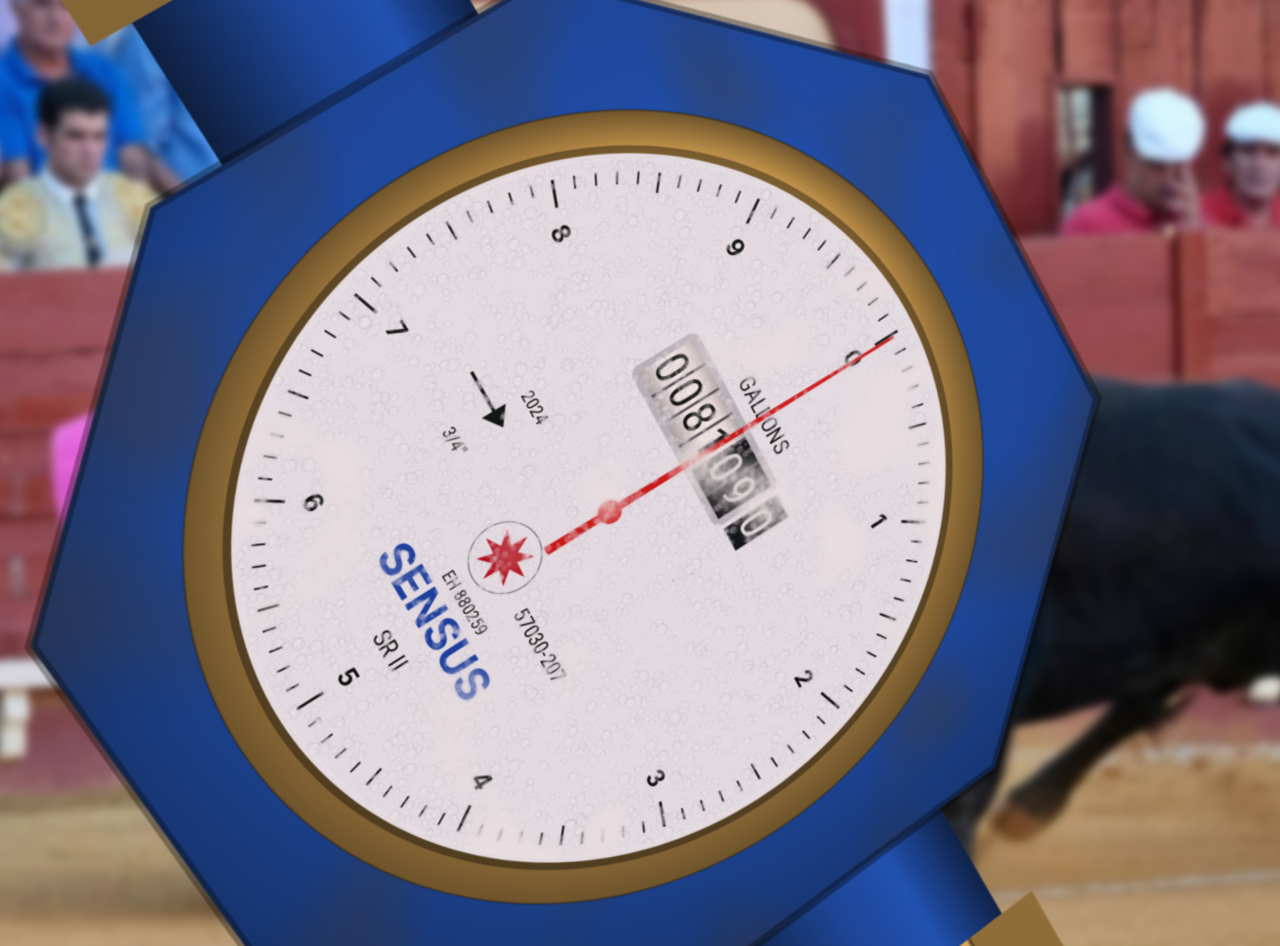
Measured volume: 81090.0 gal
